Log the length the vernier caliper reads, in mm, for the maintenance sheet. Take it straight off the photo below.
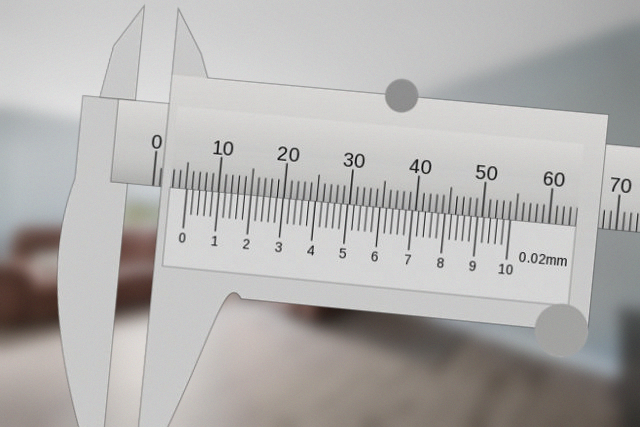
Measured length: 5.2 mm
